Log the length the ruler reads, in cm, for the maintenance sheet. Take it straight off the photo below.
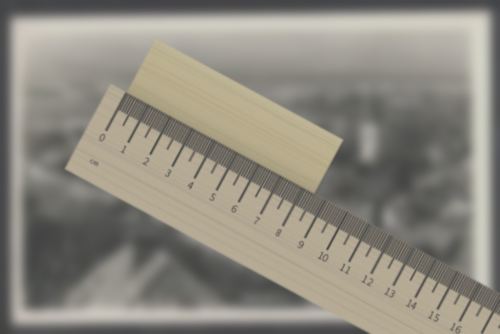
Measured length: 8.5 cm
